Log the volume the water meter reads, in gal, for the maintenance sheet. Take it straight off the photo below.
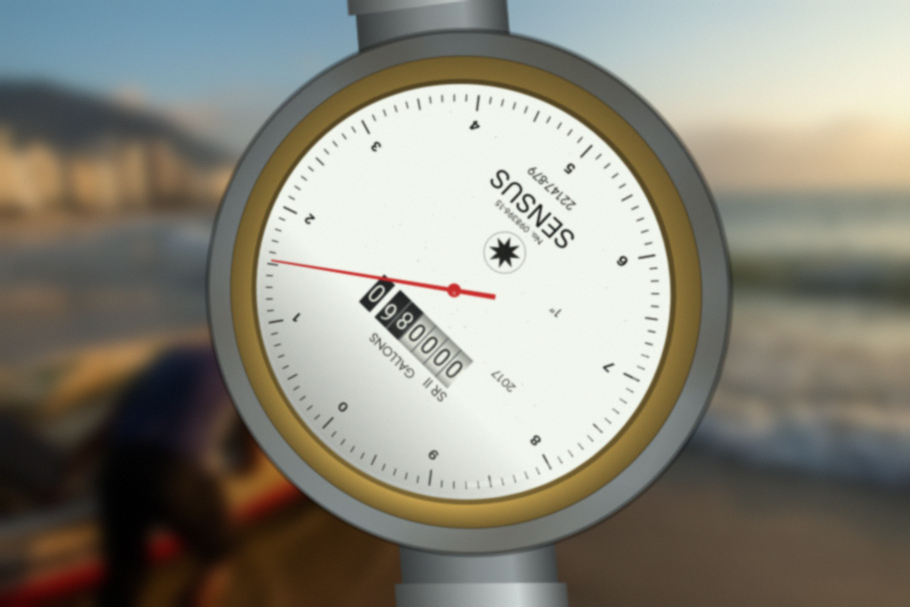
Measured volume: 861.5 gal
